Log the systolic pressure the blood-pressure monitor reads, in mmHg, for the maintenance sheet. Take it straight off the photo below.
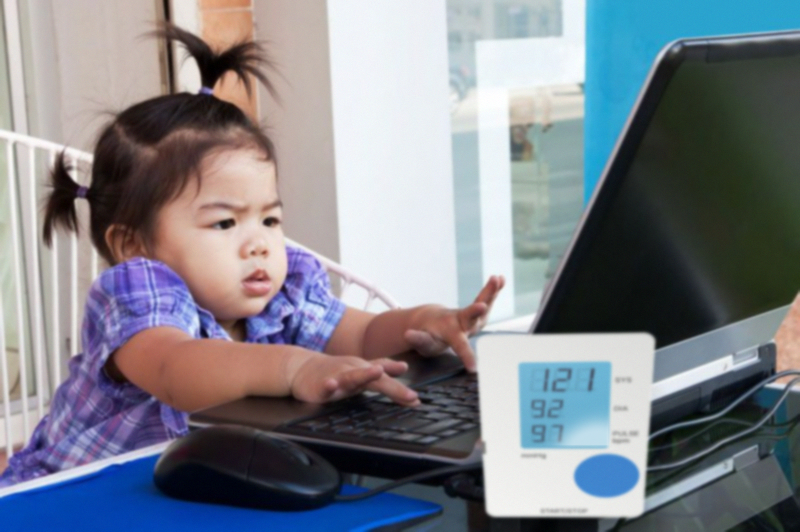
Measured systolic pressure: 121 mmHg
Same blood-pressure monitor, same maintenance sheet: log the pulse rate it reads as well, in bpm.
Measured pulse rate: 97 bpm
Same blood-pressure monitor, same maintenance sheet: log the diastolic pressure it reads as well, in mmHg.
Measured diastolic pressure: 92 mmHg
